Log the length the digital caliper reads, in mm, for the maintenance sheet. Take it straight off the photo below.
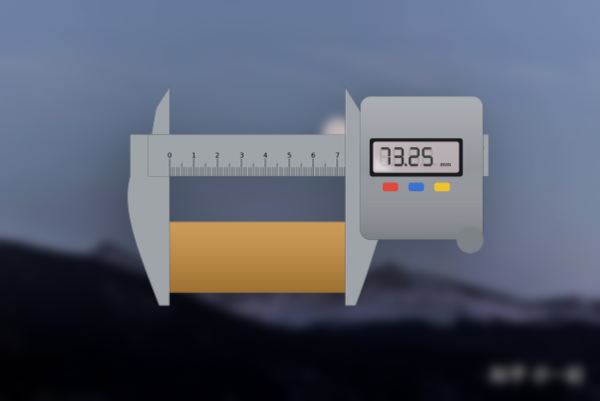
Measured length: 73.25 mm
